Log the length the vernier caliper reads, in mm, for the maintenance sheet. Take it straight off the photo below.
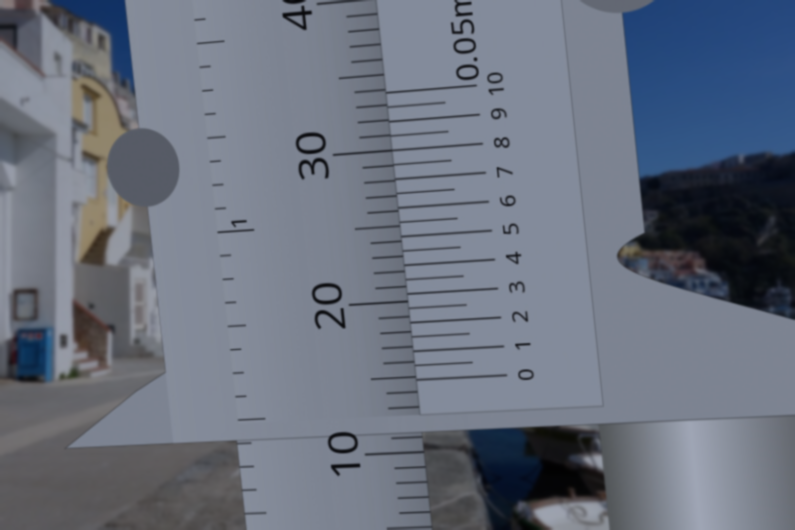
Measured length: 14.8 mm
